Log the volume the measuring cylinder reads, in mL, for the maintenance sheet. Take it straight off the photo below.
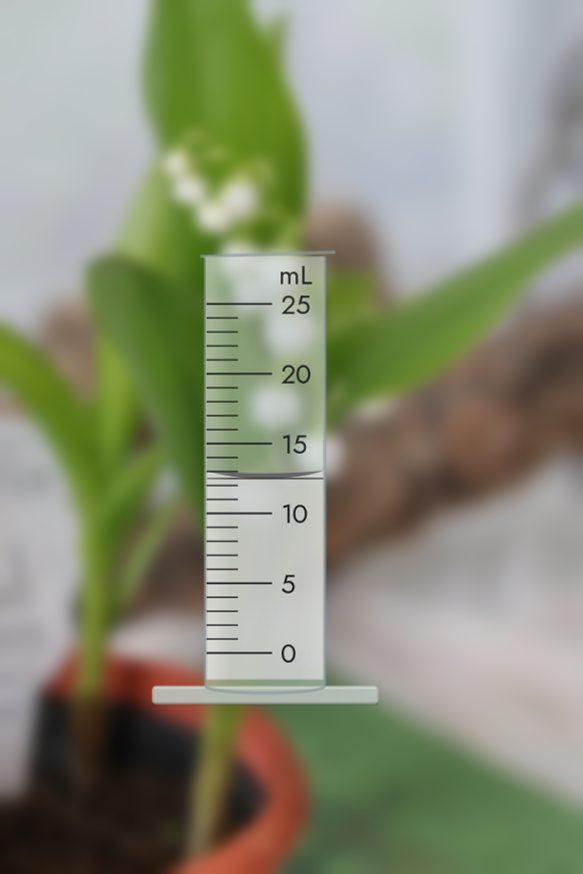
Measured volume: 12.5 mL
